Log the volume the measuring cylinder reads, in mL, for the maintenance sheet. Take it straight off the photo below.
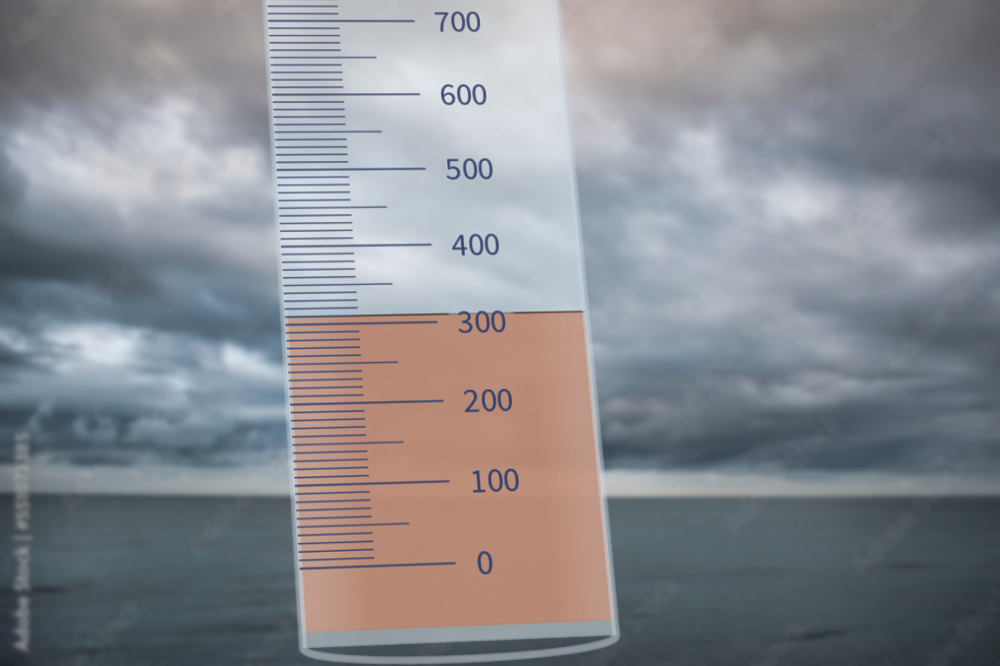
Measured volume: 310 mL
